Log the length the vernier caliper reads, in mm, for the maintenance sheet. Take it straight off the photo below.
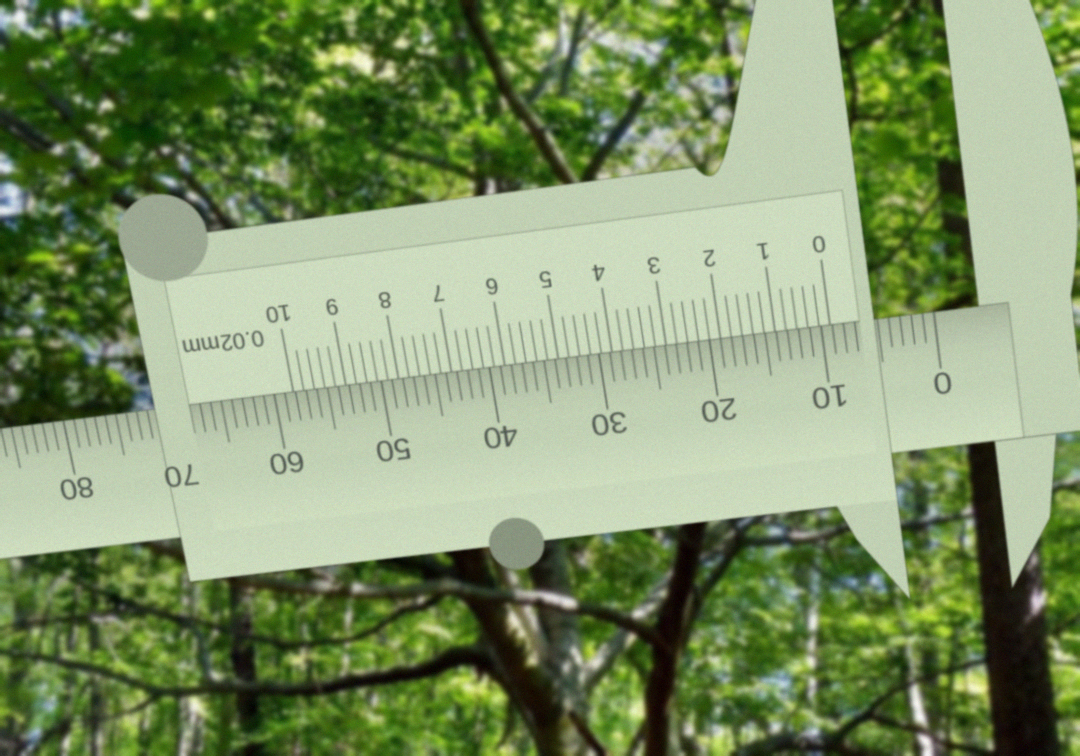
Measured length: 9.2 mm
